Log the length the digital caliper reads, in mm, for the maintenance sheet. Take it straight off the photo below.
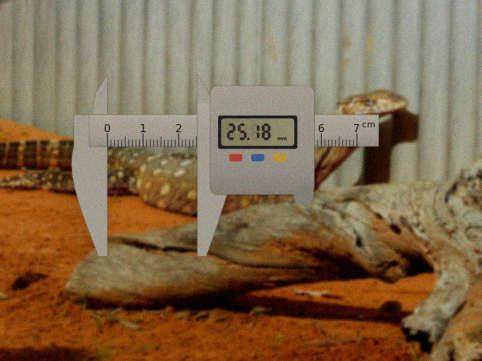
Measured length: 25.18 mm
